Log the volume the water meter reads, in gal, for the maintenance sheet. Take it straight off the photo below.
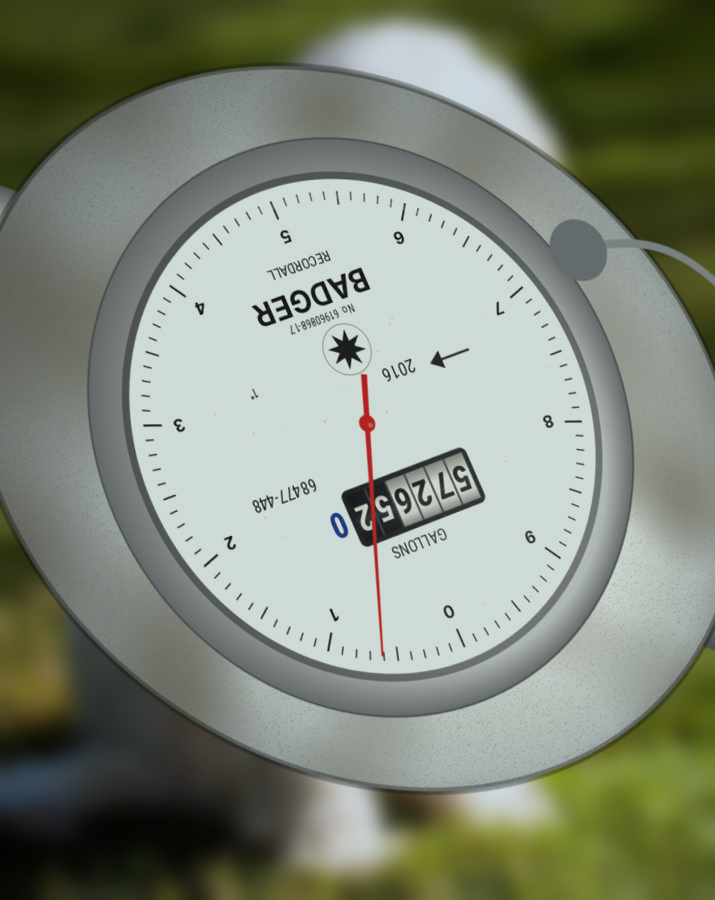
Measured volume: 5726520.6 gal
